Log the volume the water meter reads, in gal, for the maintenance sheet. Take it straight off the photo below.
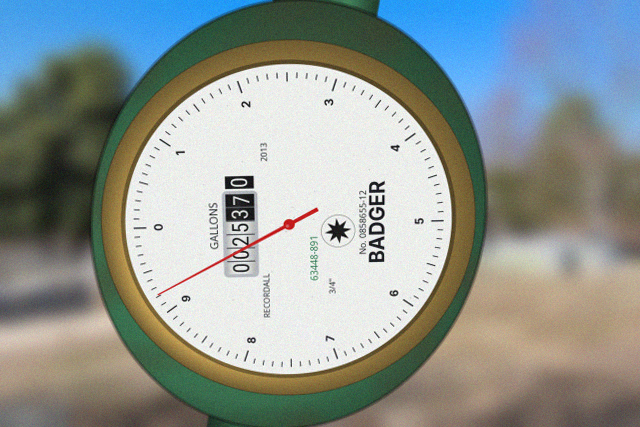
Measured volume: 25369.2 gal
